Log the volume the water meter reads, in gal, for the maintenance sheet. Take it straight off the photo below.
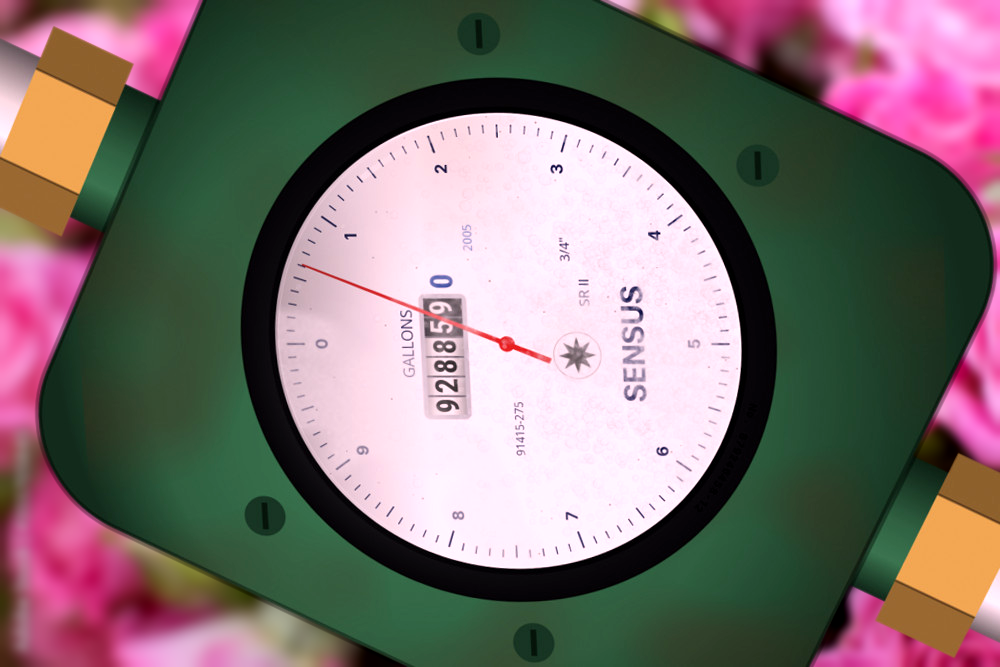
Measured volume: 9288590.6 gal
